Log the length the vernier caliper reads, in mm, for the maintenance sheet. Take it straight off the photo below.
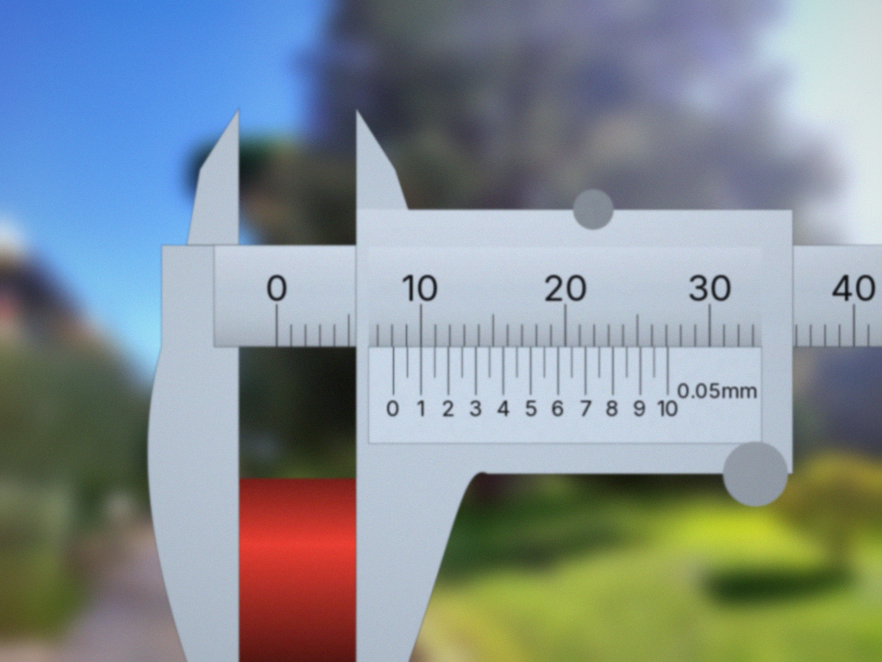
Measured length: 8.1 mm
